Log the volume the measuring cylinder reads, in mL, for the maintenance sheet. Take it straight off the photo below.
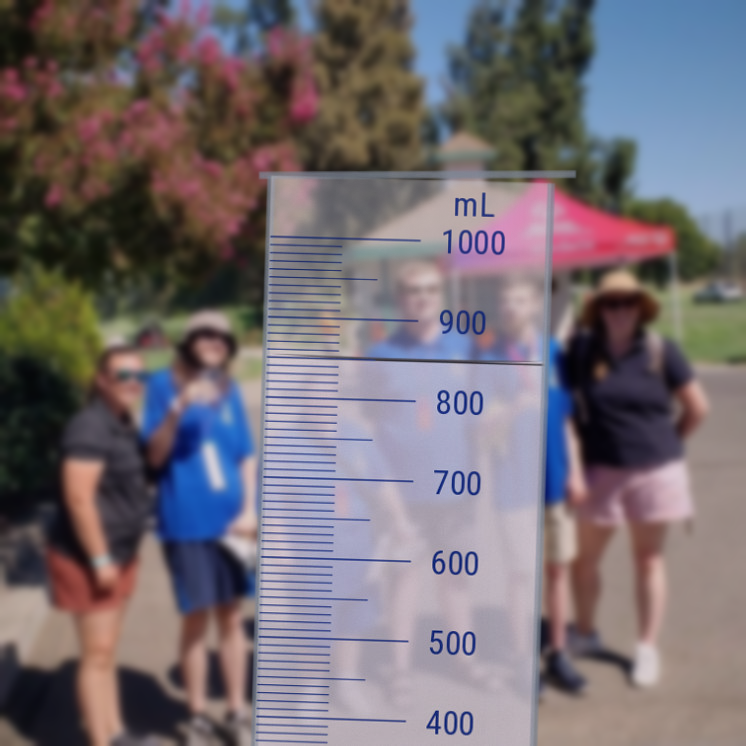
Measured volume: 850 mL
